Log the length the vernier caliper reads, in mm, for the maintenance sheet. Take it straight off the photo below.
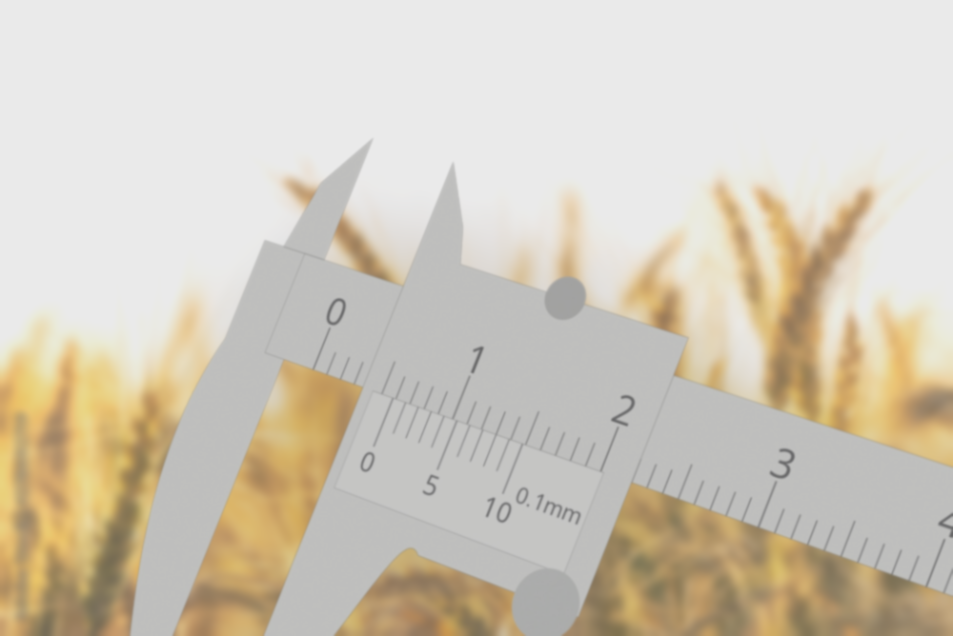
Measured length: 5.8 mm
